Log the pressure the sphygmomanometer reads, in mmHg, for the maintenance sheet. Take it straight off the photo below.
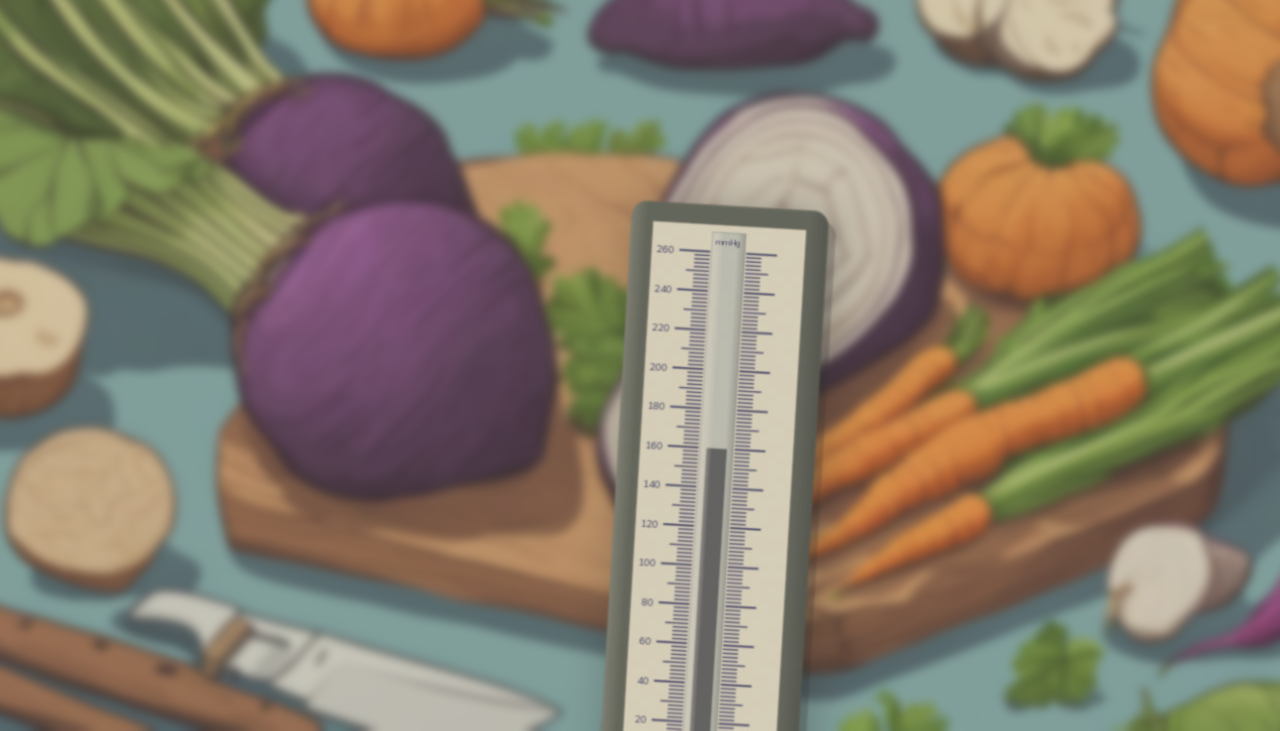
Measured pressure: 160 mmHg
